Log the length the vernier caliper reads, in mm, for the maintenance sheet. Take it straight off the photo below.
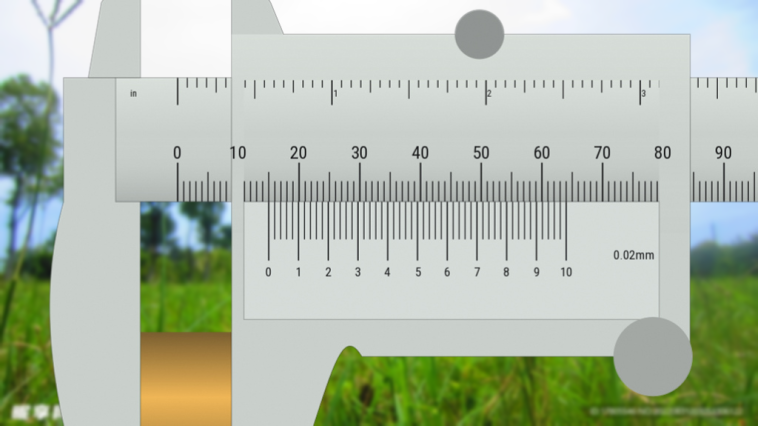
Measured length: 15.0 mm
